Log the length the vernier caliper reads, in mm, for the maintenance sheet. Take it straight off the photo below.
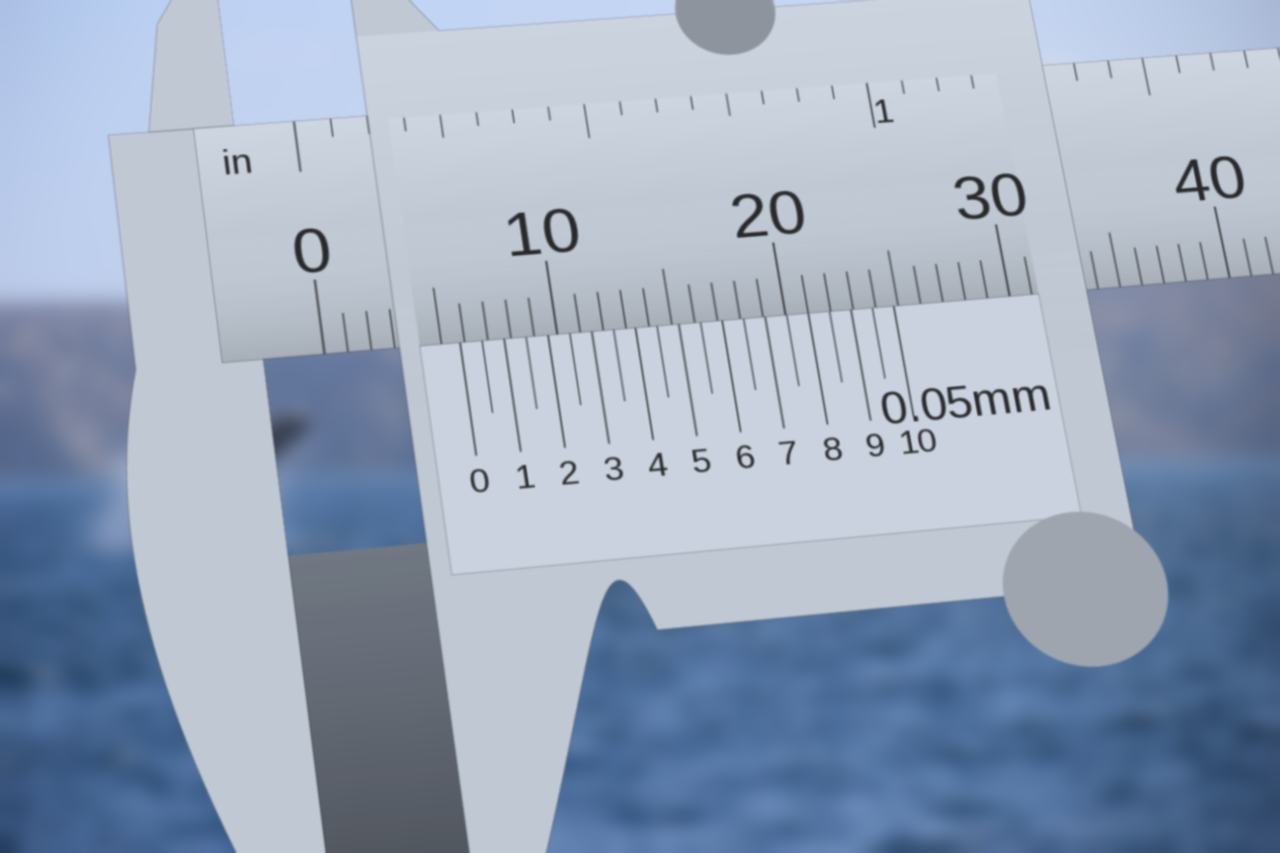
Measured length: 5.8 mm
